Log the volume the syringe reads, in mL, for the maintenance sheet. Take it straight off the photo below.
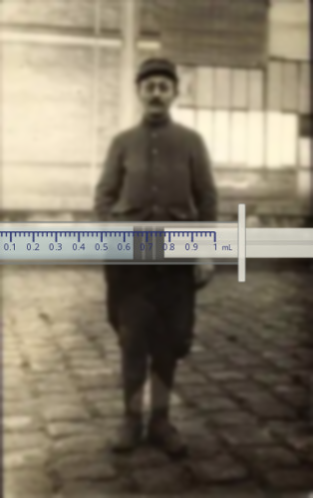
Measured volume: 0.64 mL
